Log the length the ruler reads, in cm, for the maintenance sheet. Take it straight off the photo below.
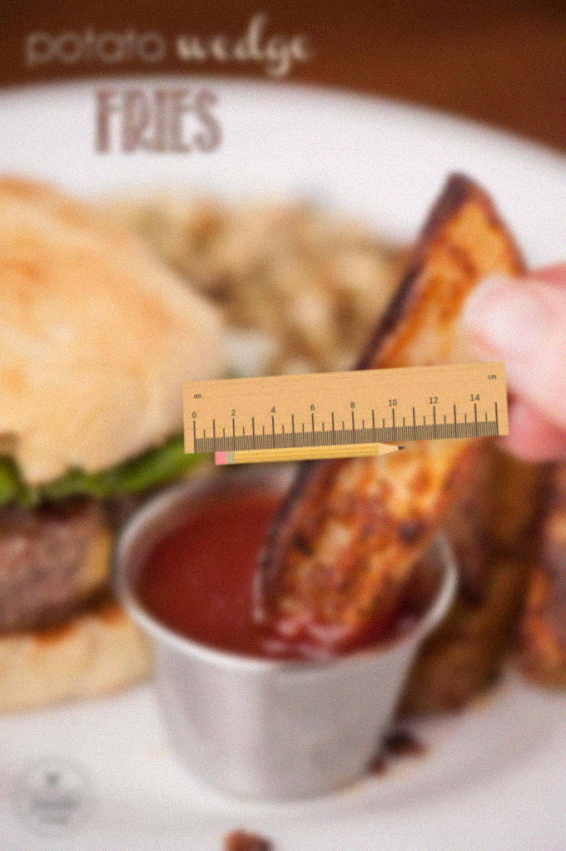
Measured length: 9.5 cm
